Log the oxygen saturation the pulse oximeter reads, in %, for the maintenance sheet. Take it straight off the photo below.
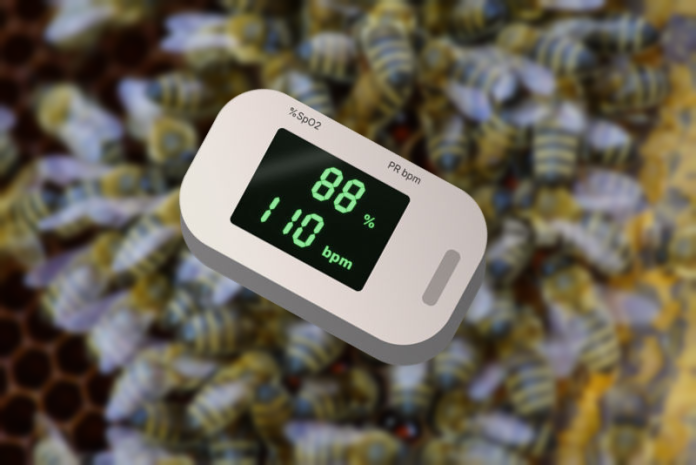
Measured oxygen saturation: 88 %
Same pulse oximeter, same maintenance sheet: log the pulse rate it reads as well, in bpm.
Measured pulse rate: 110 bpm
